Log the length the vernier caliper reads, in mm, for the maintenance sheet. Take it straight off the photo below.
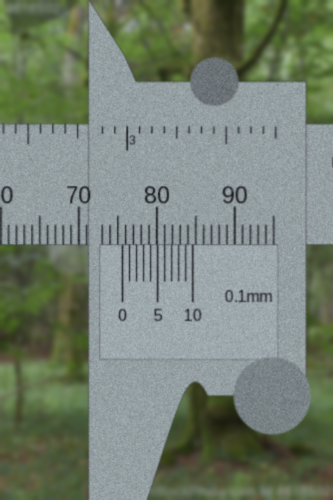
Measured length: 75.6 mm
